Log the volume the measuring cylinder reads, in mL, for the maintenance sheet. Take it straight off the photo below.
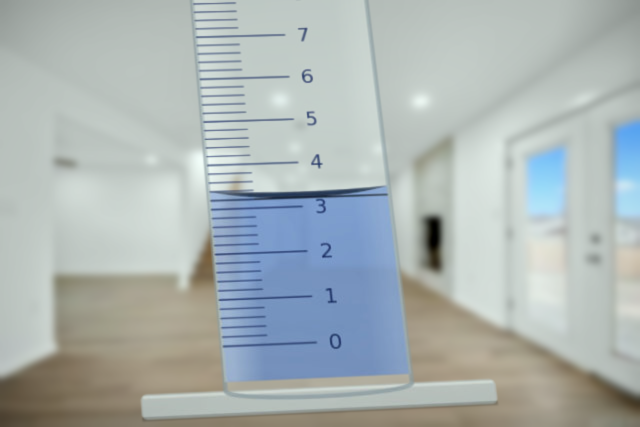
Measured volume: 3.2 mL
